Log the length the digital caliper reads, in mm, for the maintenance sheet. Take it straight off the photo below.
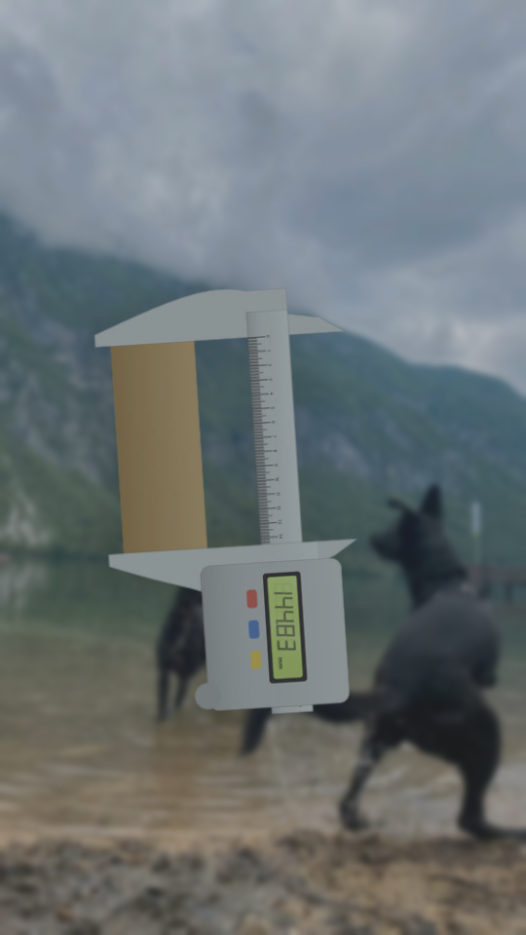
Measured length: 144.83 mm
